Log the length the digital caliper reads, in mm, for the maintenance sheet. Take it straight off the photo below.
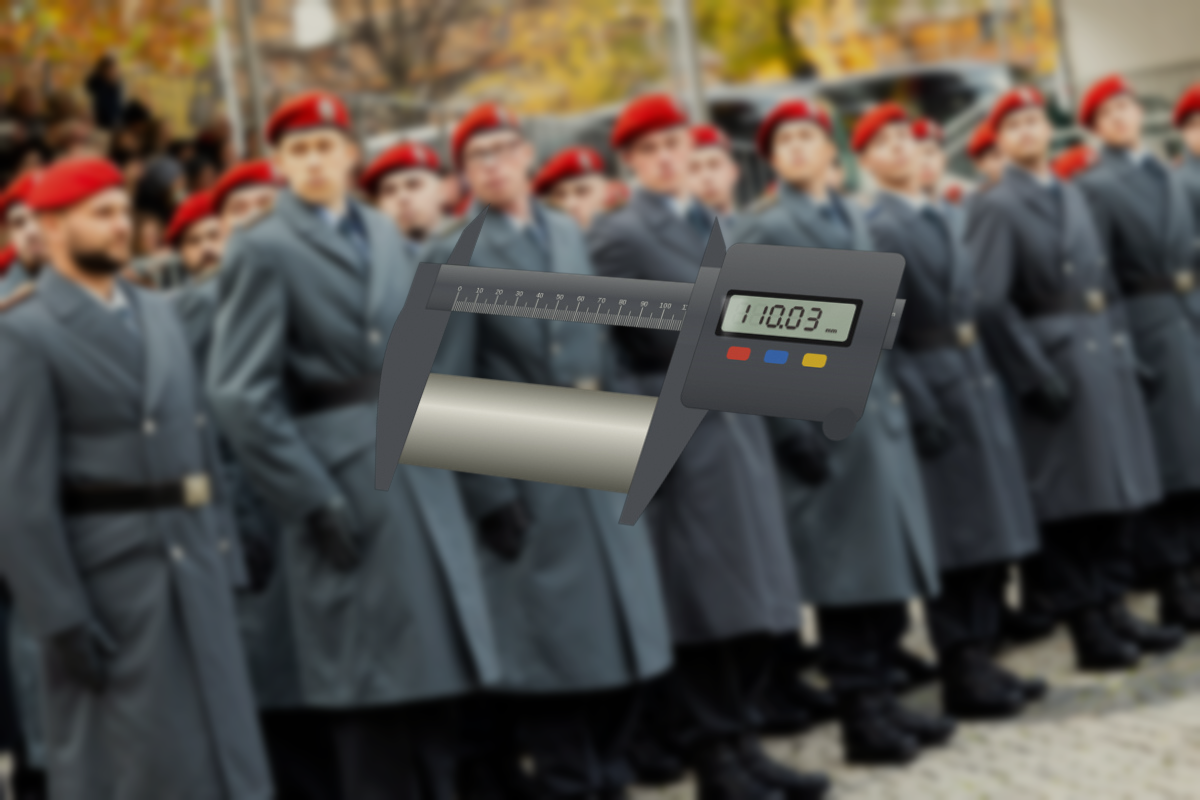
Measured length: 110.03 mm
